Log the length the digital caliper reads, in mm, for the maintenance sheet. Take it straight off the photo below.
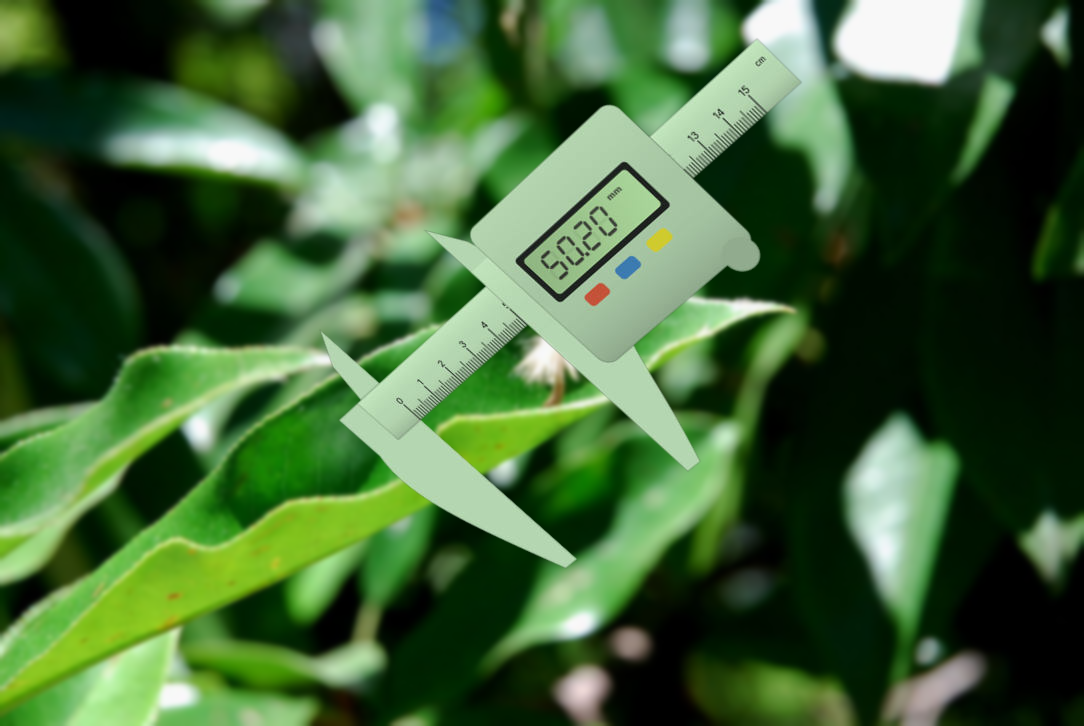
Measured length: 50.20 mm
